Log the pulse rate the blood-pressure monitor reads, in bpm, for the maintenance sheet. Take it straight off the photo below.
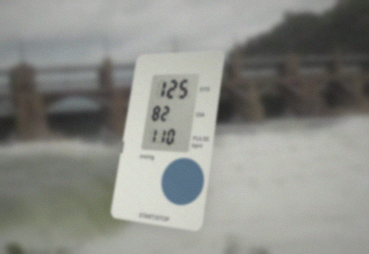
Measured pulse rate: 110 bpm
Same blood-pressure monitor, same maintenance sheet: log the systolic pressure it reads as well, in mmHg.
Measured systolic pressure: 125 mmHg
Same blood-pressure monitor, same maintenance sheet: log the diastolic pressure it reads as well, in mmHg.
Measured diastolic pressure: 82 mmHg
